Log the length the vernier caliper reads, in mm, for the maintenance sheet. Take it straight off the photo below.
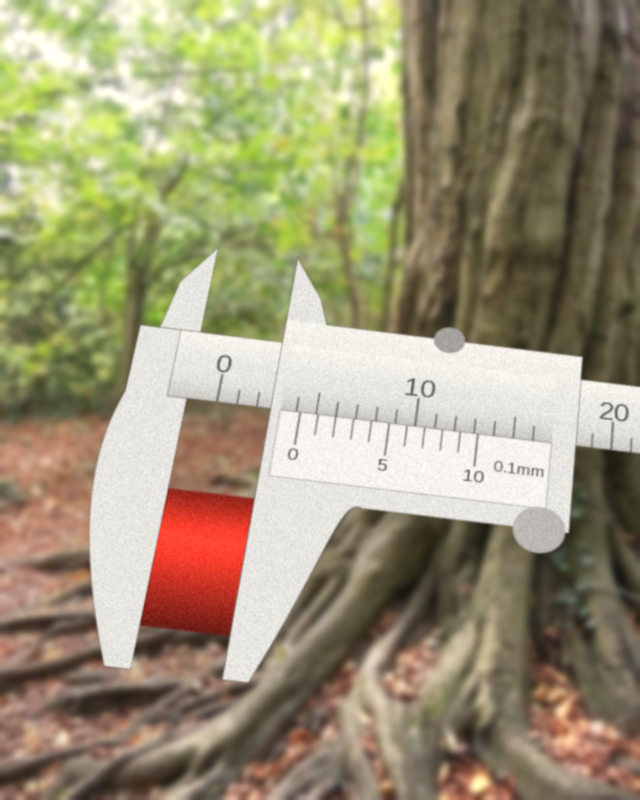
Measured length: 4.2 mm
